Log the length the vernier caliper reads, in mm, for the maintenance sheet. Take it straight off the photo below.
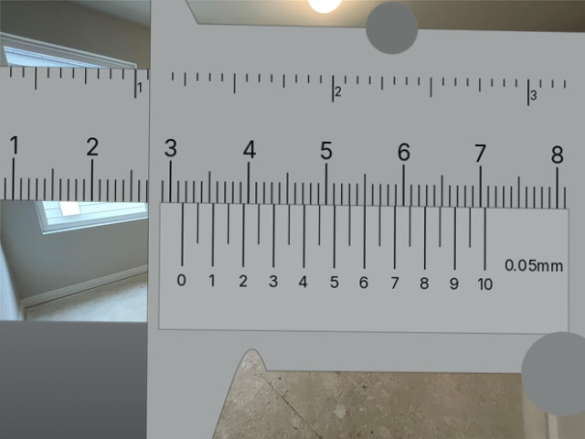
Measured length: 31.6 mm
